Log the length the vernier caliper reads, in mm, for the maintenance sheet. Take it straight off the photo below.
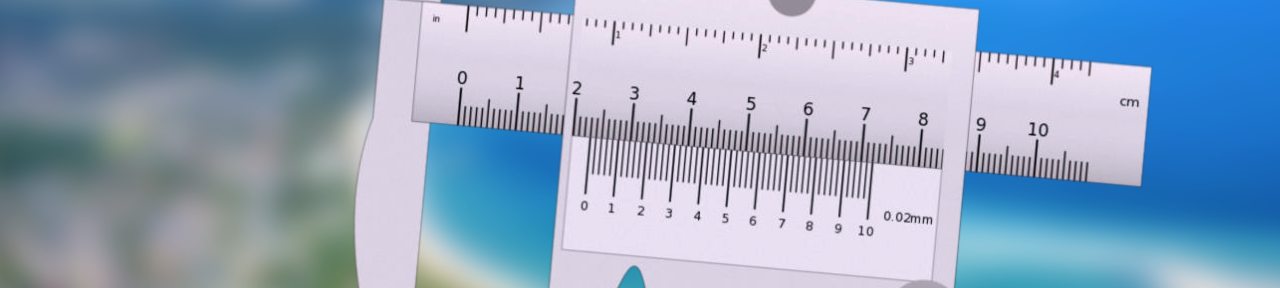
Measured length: 23.0 mm
